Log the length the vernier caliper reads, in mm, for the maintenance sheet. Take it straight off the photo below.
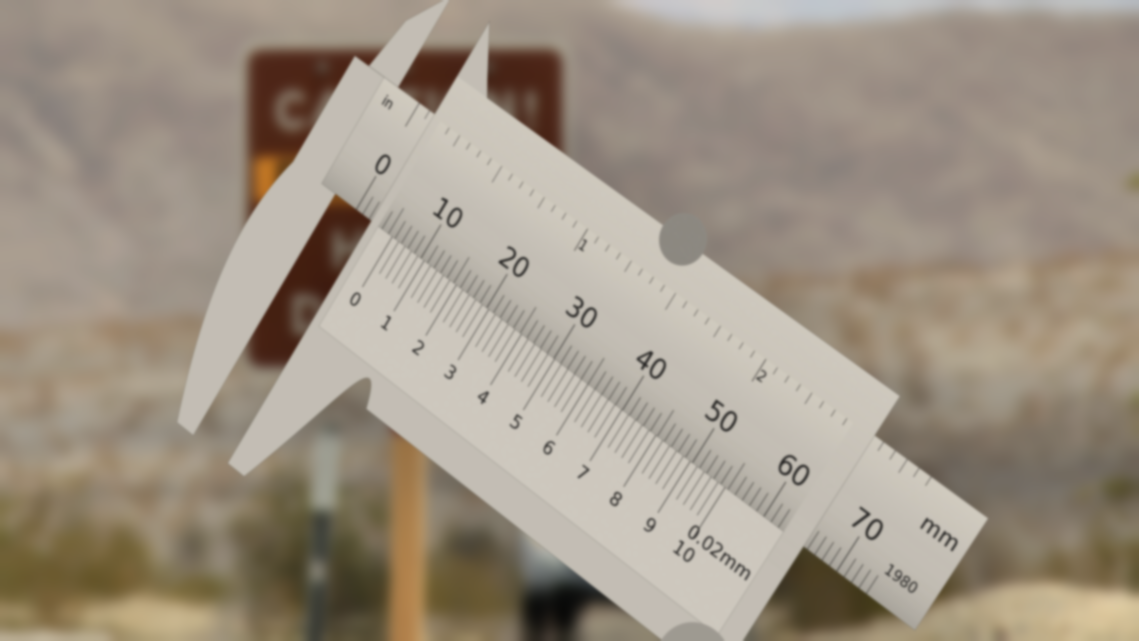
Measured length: 5.6 mm
